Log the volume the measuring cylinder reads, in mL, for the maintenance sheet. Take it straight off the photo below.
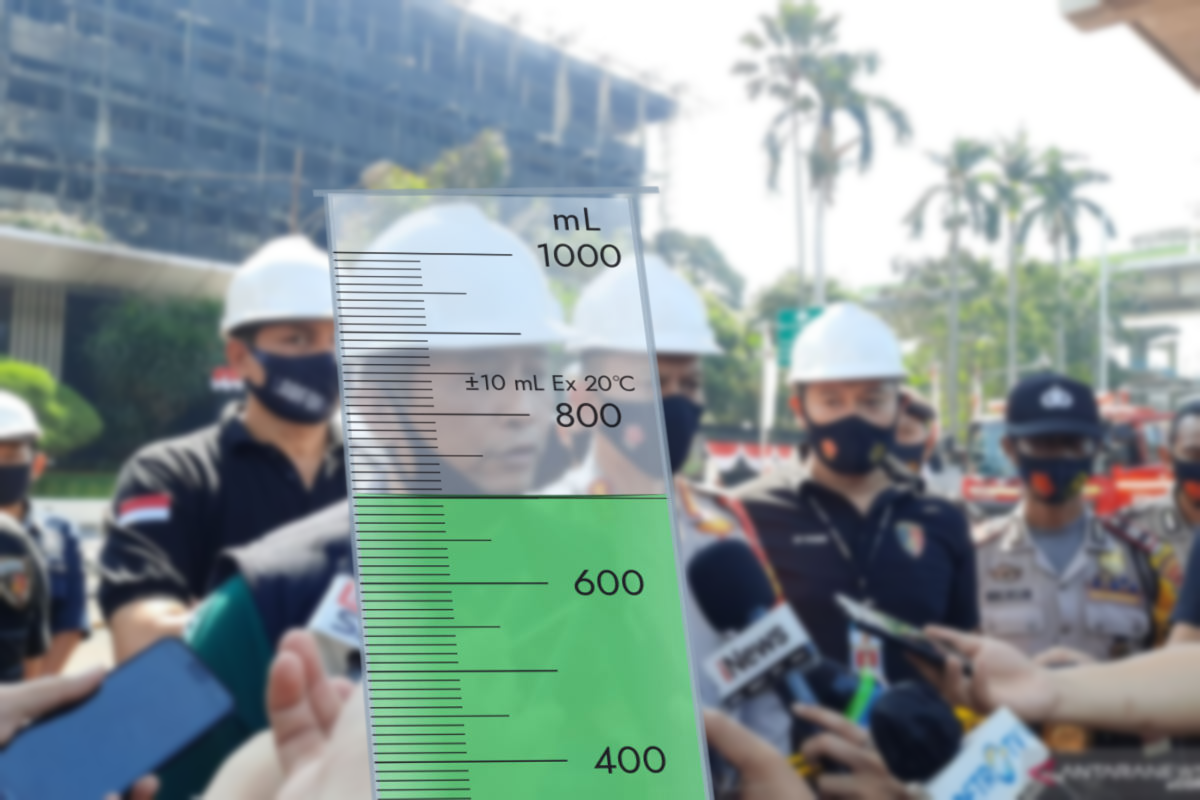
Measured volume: 700 mL
